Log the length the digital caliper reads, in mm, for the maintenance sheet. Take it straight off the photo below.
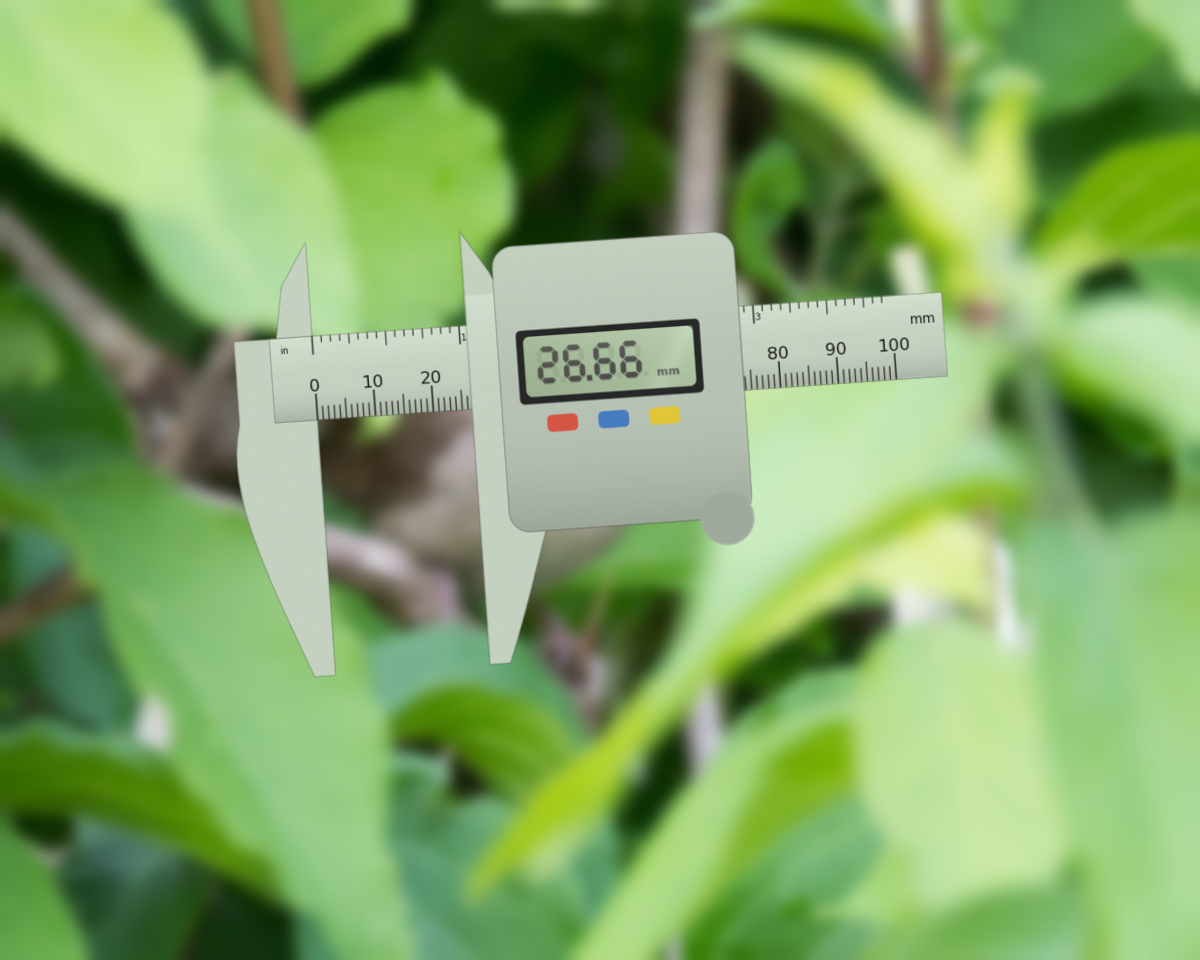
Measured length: 26.66 mm
